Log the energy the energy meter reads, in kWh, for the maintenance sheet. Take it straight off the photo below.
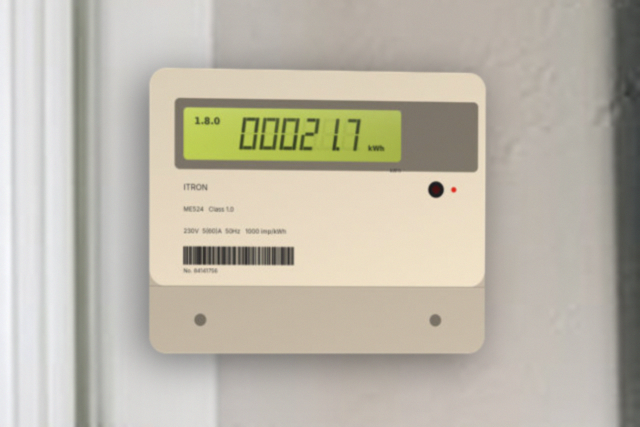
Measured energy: 21.7 kWh
